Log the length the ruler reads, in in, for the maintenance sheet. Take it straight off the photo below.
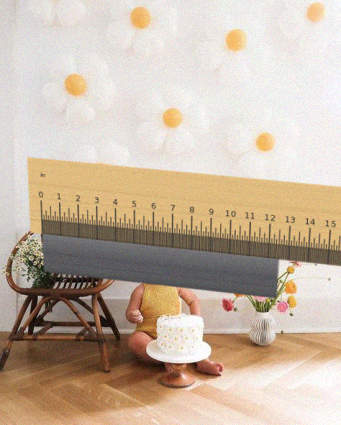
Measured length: 12.5 in
